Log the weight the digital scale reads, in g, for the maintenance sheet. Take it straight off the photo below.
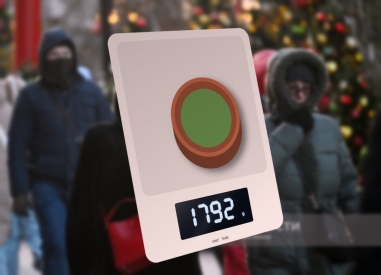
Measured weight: 1792 g
